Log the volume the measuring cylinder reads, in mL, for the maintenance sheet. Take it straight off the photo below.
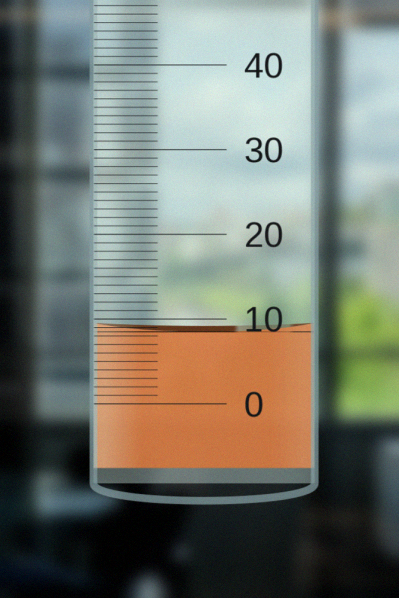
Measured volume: 8.5 mL
